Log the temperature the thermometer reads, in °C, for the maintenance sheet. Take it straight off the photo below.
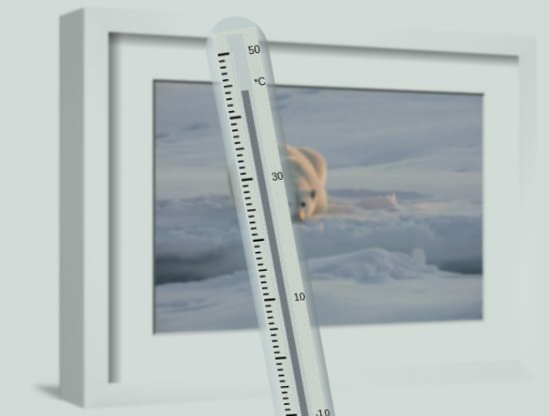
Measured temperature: 44 °C
